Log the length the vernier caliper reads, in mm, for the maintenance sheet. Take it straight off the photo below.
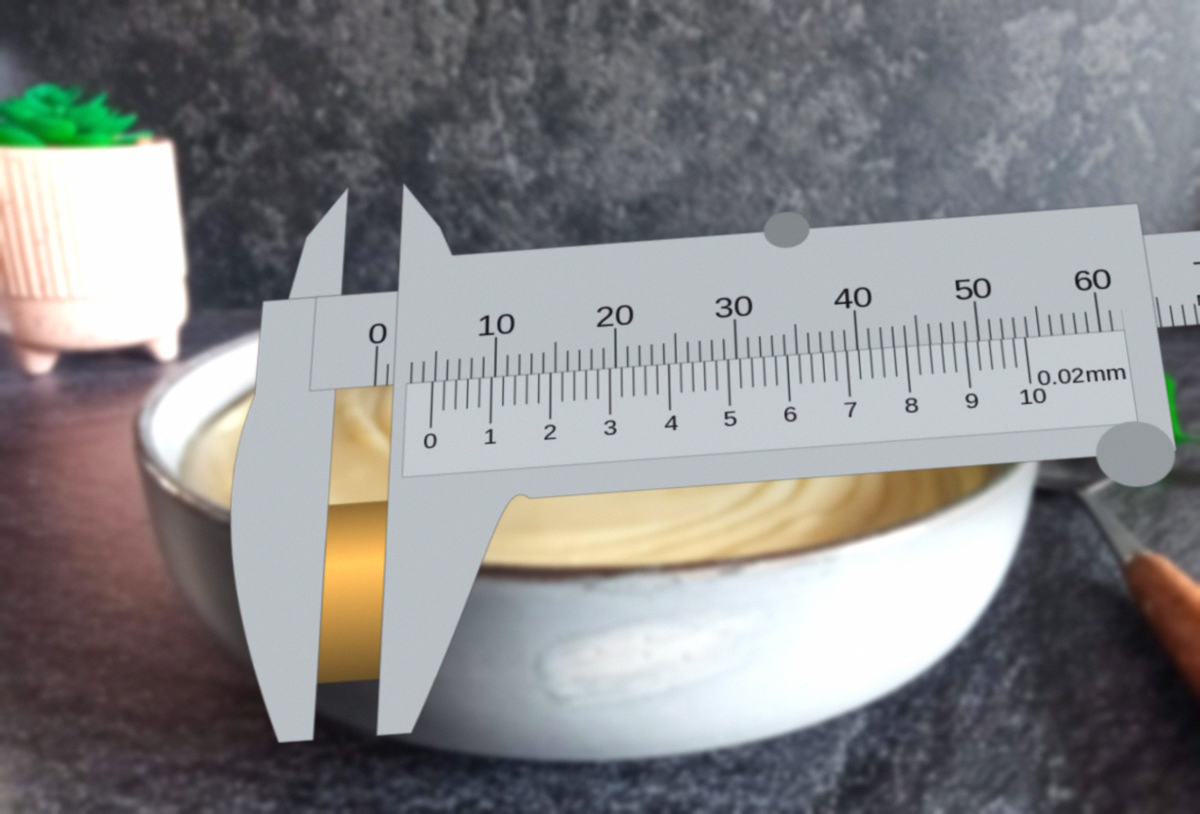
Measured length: 4.8 mm
